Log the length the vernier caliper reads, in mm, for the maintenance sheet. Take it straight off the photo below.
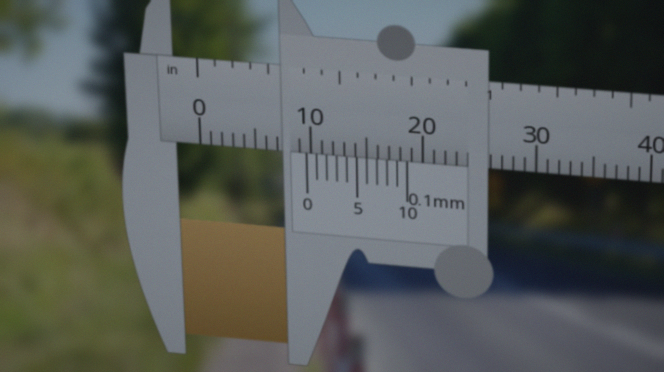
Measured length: 9.6 mm
